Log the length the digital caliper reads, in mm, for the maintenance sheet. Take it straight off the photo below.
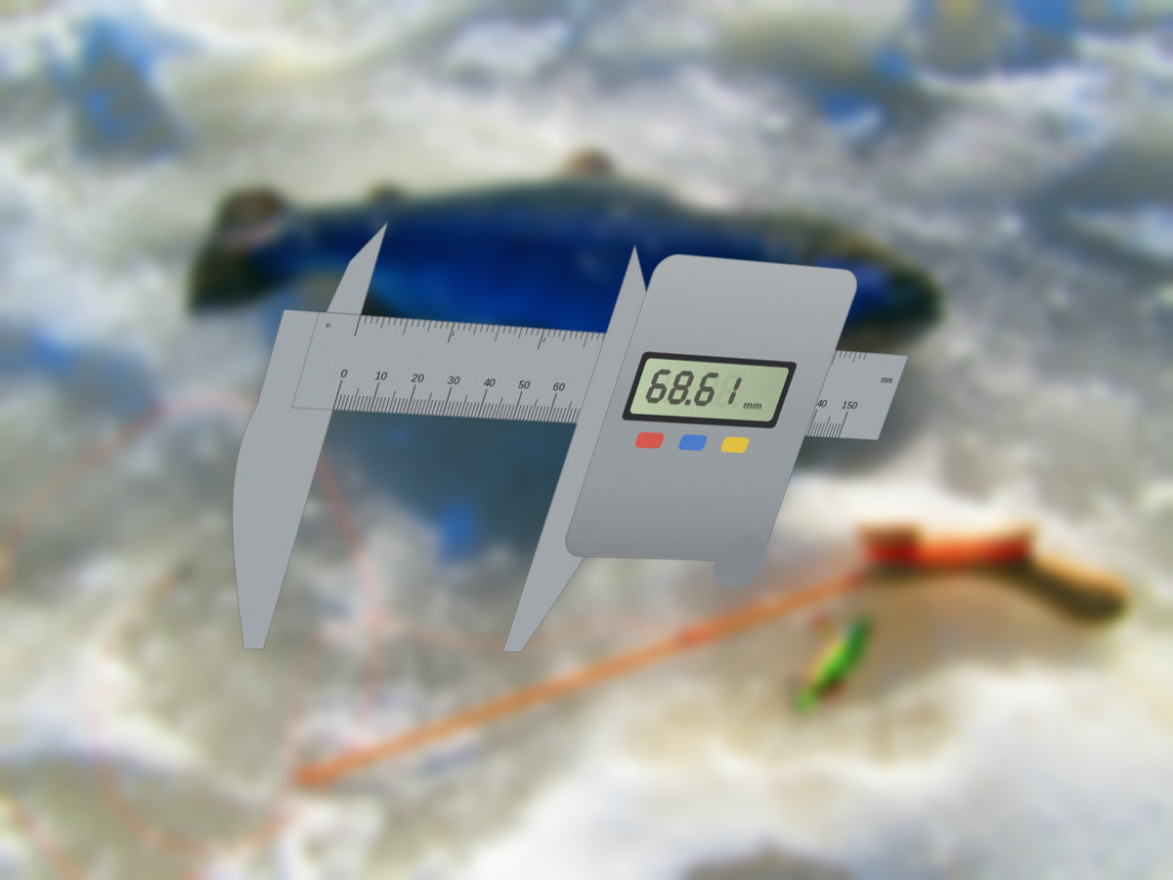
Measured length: 68.61 mm
